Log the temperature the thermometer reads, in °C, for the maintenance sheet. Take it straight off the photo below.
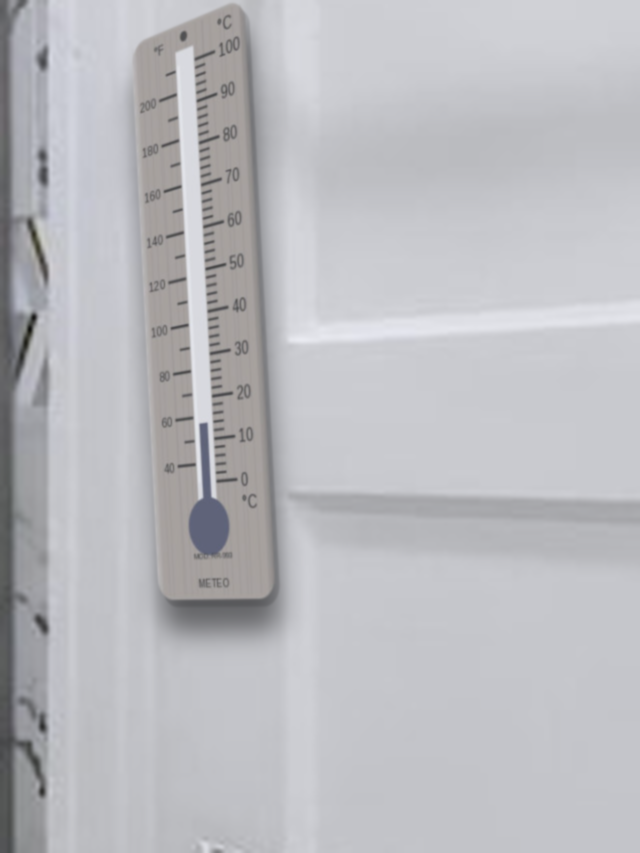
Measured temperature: 14 °C
